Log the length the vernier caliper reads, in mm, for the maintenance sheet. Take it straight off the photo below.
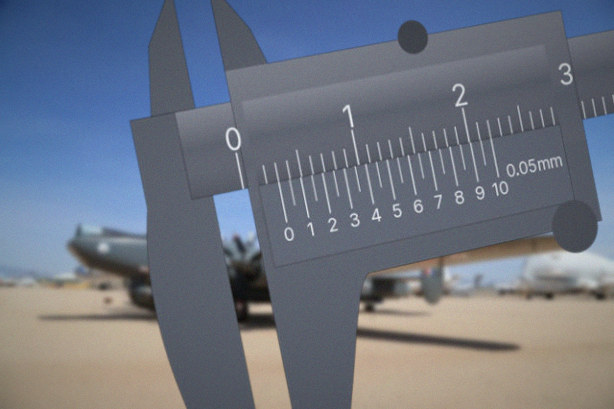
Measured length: 3.0 mm
